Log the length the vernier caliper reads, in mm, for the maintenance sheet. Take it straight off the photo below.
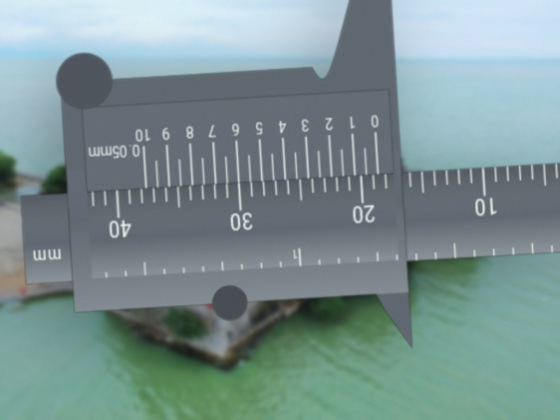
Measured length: 18.6 mm
